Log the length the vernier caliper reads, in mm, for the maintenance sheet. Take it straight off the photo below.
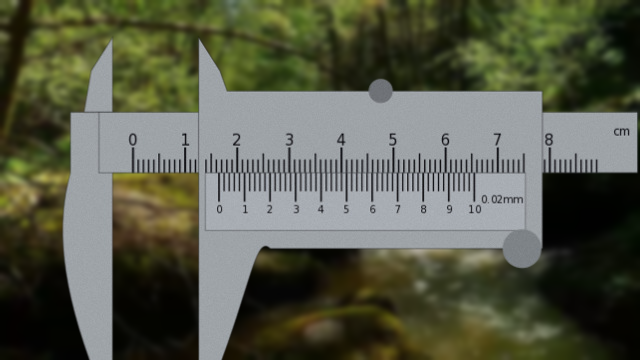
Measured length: 16.5 mm
